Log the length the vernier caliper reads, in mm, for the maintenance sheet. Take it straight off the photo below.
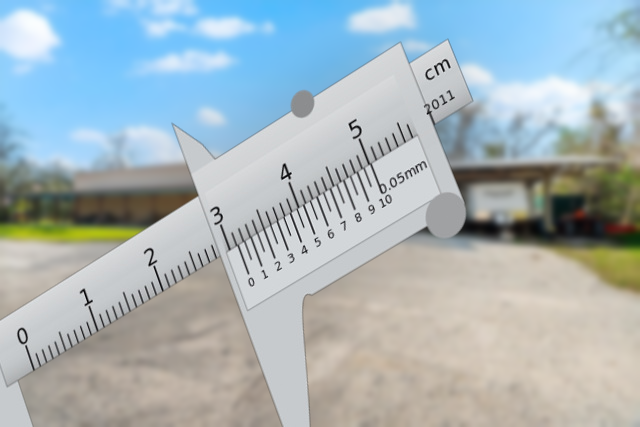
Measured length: 31.2 mm
